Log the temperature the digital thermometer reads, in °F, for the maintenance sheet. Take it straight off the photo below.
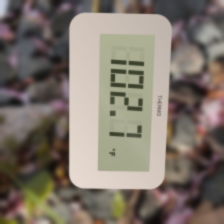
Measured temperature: 102.7 °F
